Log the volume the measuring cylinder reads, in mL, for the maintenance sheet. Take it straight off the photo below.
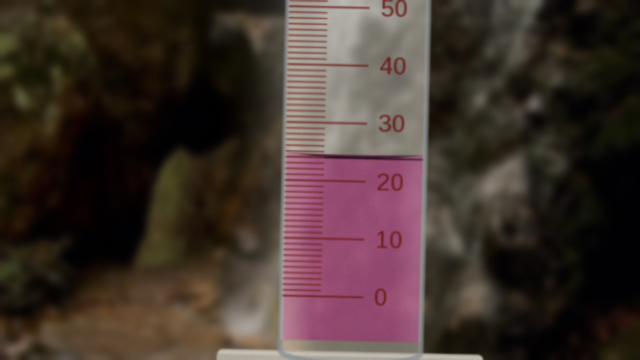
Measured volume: 24 mL
